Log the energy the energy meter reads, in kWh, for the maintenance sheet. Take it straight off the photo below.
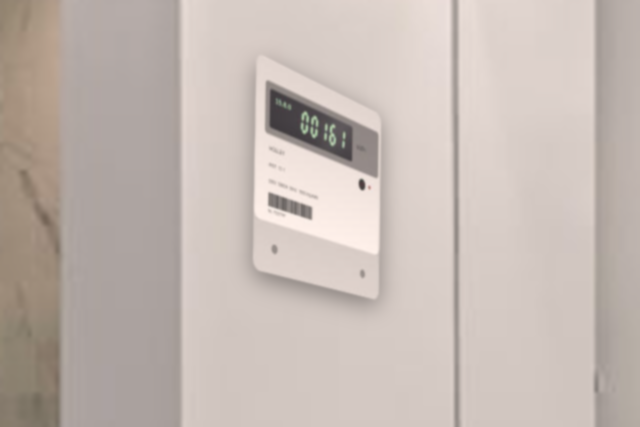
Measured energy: 161 kWh
